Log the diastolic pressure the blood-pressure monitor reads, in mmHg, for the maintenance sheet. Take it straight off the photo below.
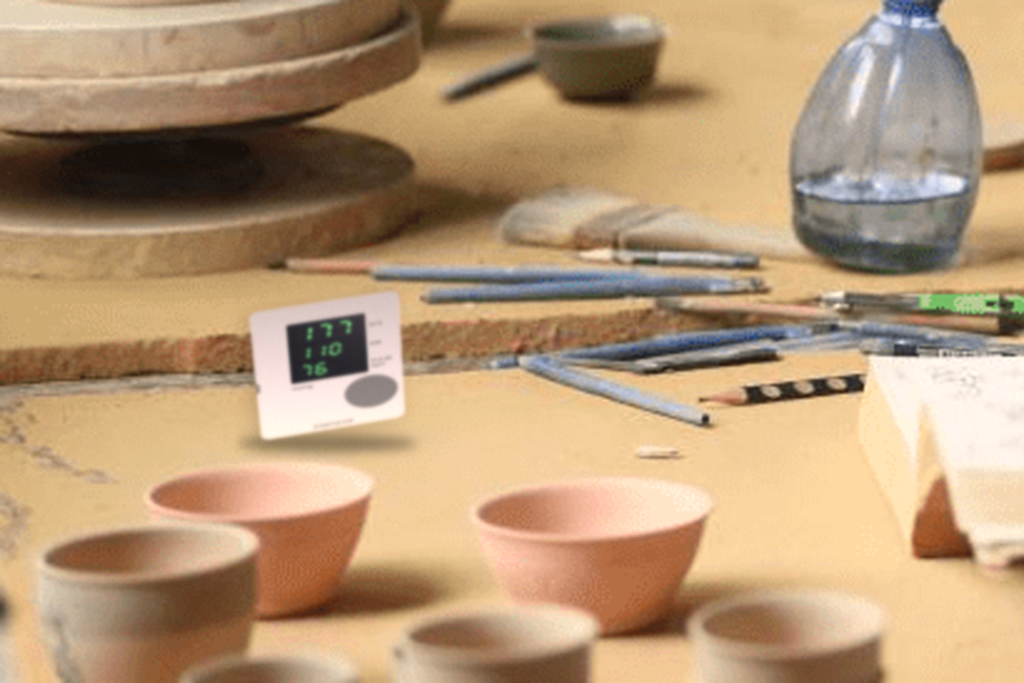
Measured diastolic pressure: 110 mmHg
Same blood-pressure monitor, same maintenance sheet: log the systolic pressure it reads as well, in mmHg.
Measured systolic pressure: 177 mmHg
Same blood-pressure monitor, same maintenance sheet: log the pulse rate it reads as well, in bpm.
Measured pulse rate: 76 bpm
